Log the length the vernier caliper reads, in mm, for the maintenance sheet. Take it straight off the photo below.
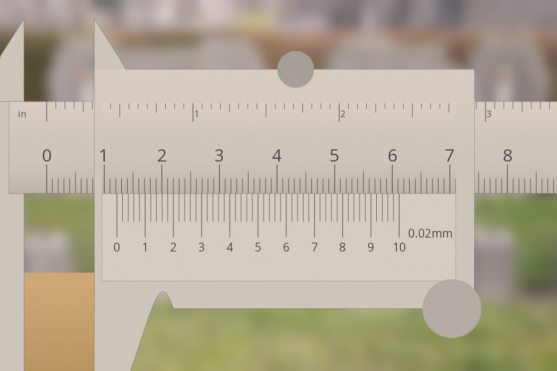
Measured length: 12.2 mm
